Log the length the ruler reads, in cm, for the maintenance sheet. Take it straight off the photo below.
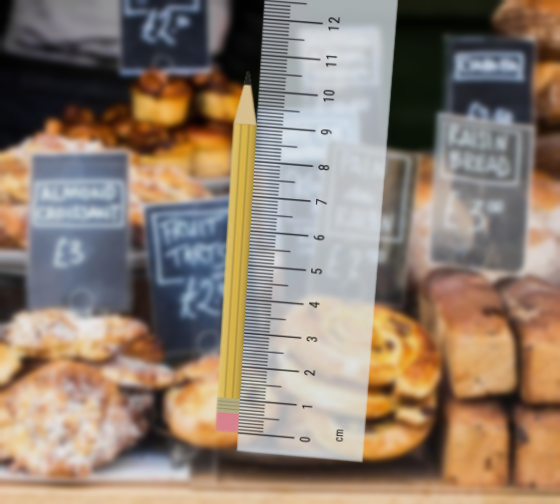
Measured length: 10.5 cm
